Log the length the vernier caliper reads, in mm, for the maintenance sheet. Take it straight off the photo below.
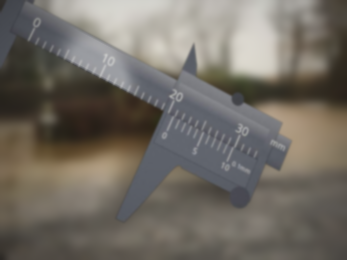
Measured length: 20.8 mm
